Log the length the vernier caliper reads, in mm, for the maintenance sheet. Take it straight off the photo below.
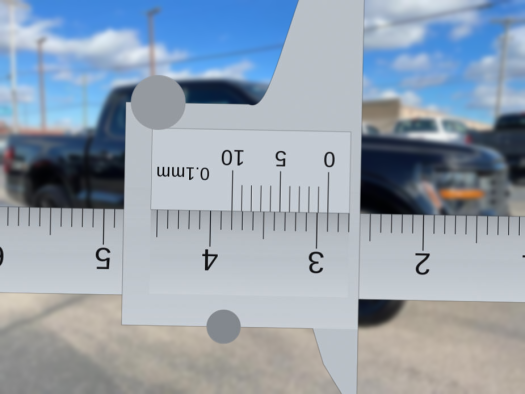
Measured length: 29.0 mm
